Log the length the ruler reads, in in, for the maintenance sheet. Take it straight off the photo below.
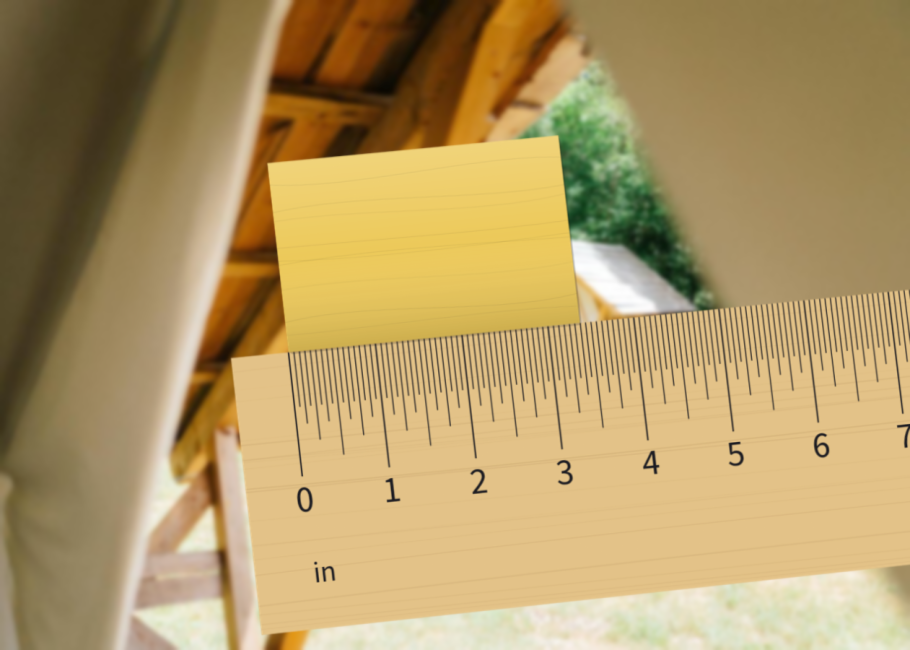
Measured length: 3.375 in
